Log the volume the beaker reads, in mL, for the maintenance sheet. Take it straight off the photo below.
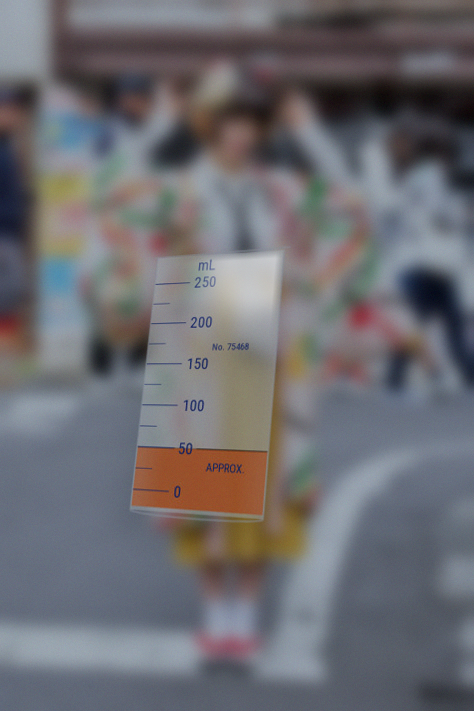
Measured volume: 50 mL
